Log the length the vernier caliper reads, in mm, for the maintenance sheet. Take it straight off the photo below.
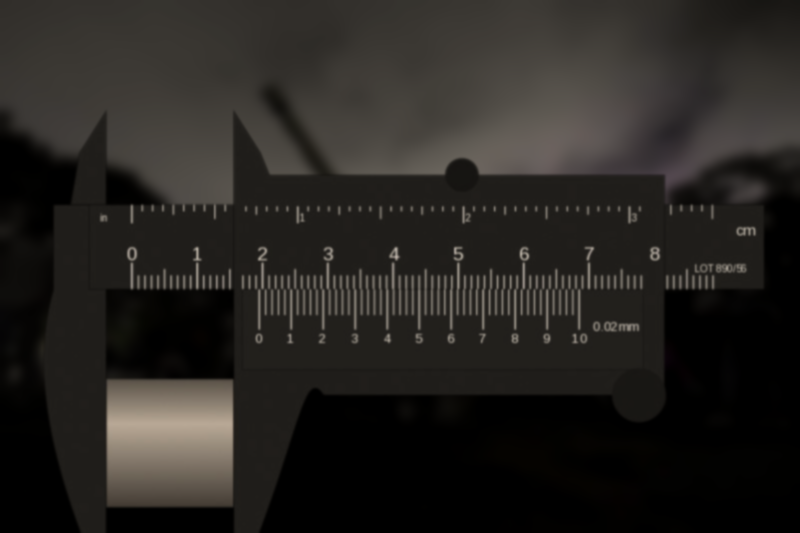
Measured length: 19.5 mm
